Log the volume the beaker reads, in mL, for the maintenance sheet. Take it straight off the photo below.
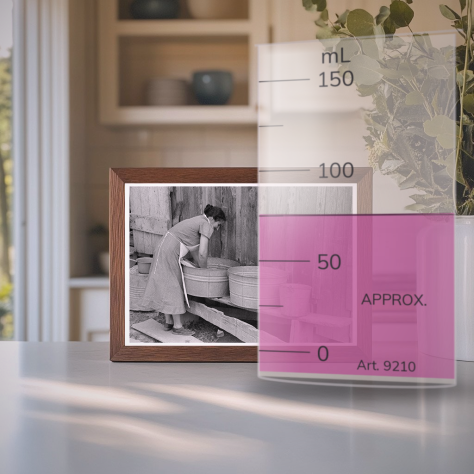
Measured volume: 75 mL
